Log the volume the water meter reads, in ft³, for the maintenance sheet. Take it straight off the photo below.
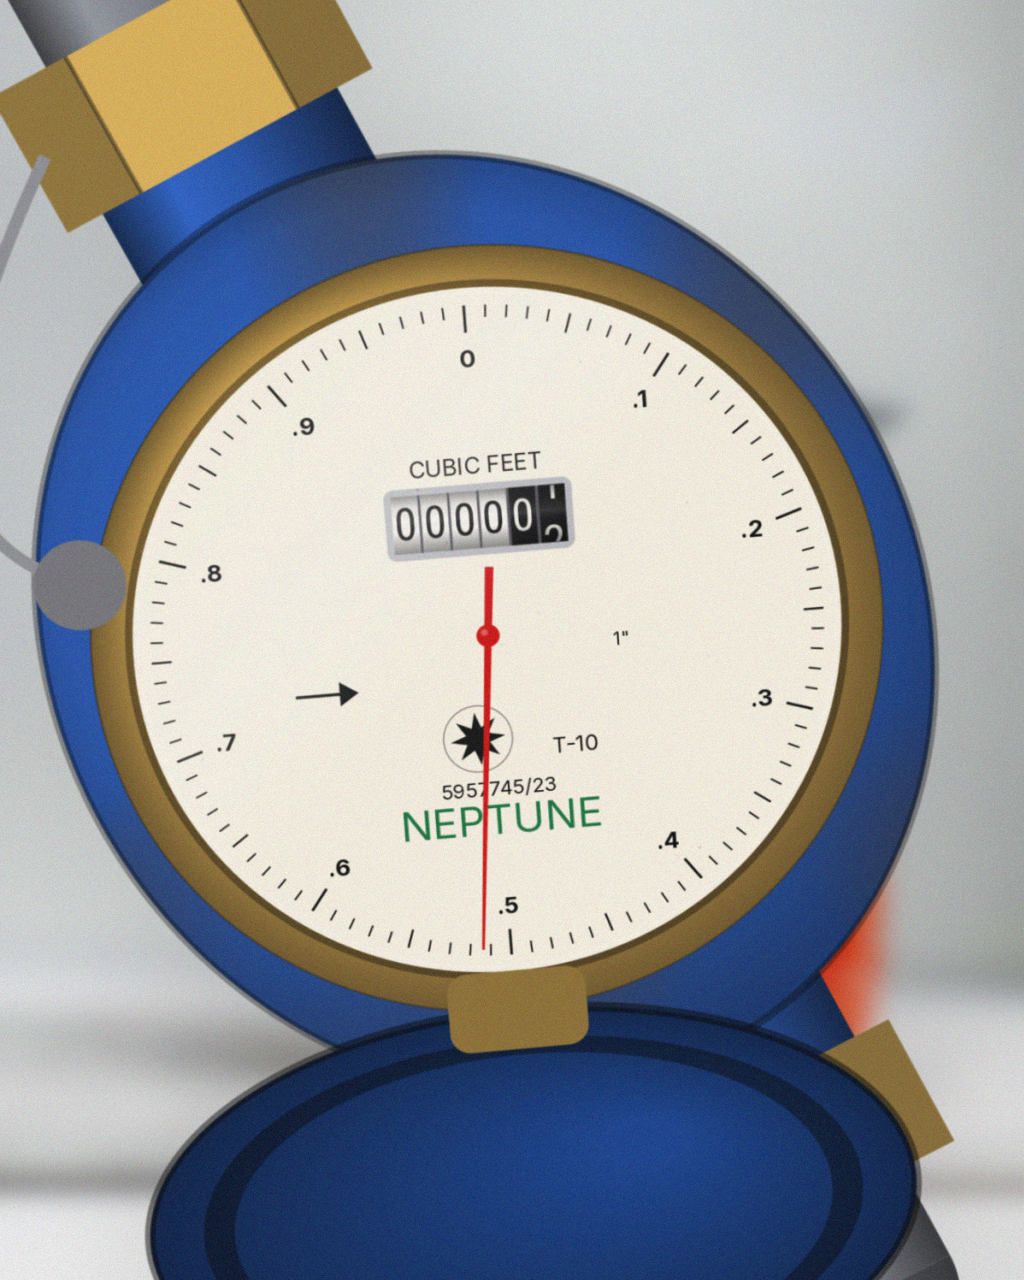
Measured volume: 1.51 ft³
